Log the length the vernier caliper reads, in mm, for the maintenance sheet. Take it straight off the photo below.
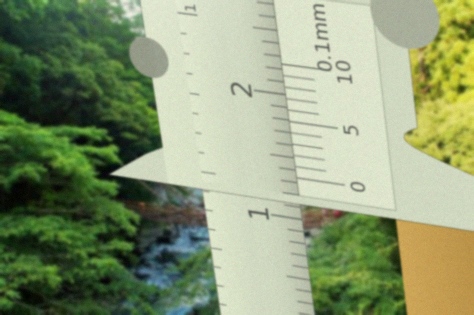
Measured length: 13.4 mm
